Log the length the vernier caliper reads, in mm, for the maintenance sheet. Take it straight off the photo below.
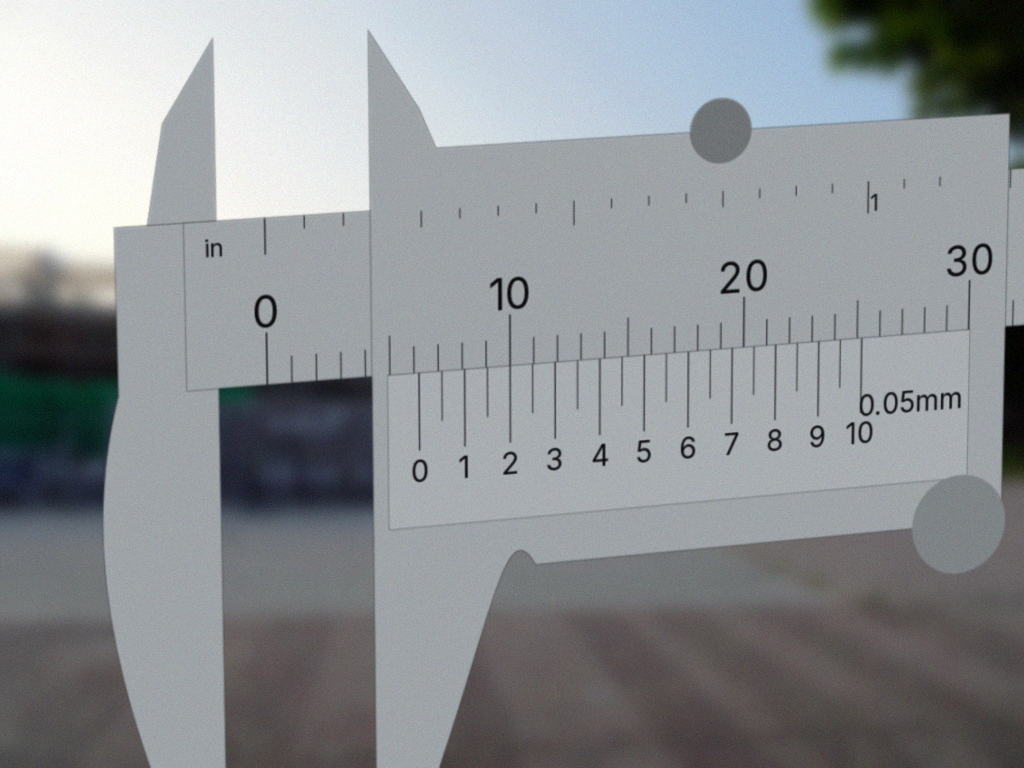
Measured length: 6.2 mm
